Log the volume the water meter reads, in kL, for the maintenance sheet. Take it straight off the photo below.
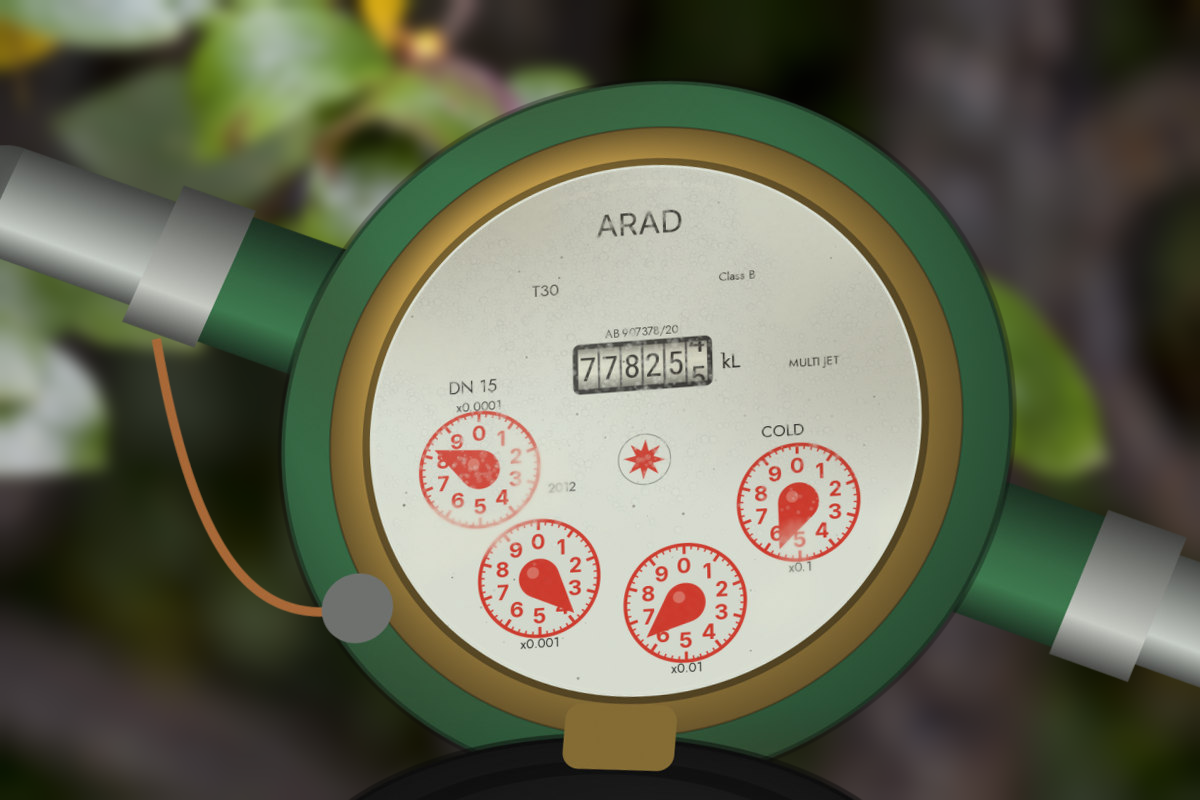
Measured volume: 778254.5638 kL
